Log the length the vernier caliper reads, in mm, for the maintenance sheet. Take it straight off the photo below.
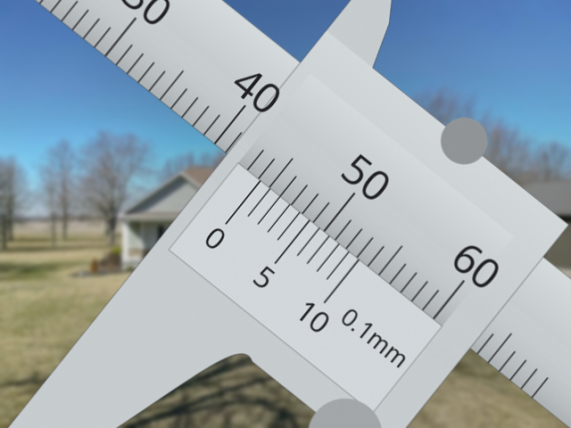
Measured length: 44.2 mm
